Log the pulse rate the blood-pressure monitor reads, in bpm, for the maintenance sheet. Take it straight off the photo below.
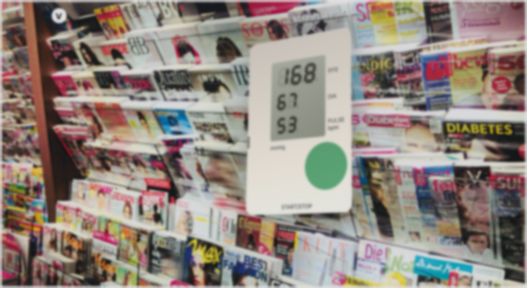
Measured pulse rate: 53 bpm
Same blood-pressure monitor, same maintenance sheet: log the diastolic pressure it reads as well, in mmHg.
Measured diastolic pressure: 67 mmHg
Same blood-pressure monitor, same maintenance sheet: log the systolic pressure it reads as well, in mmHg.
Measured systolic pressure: 168 mmHg
